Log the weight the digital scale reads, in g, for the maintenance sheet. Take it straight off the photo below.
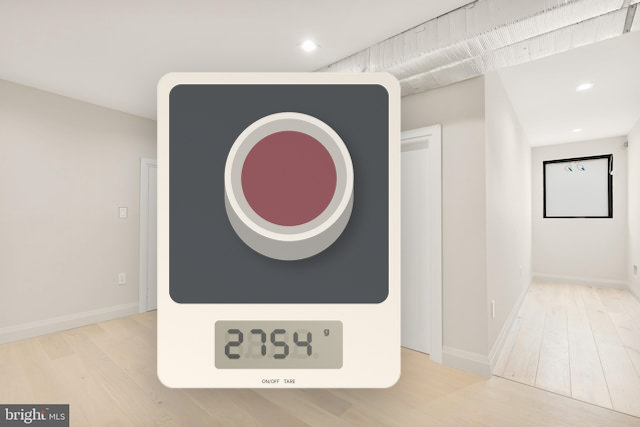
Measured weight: 2754 g
